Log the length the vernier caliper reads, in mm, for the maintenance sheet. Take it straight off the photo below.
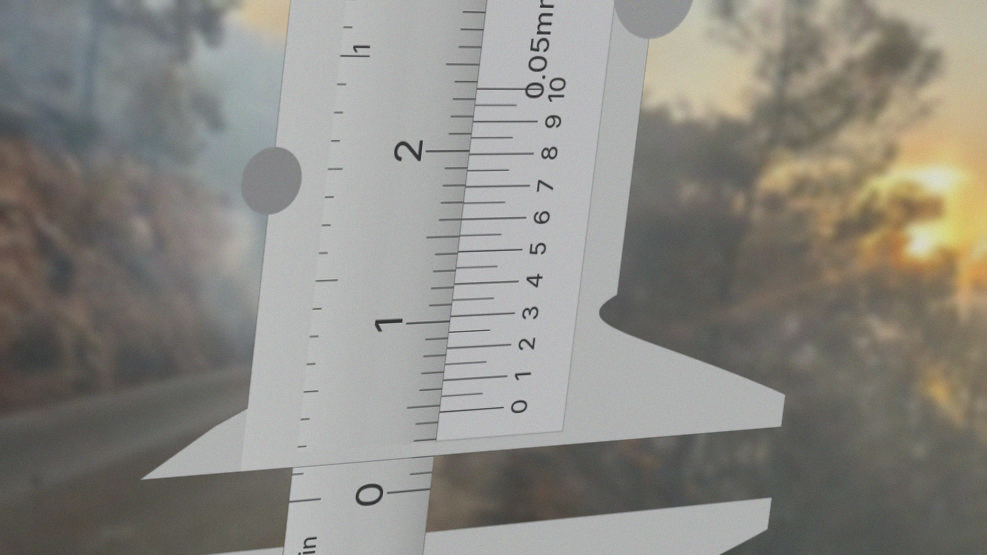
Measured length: 4.6 mm
